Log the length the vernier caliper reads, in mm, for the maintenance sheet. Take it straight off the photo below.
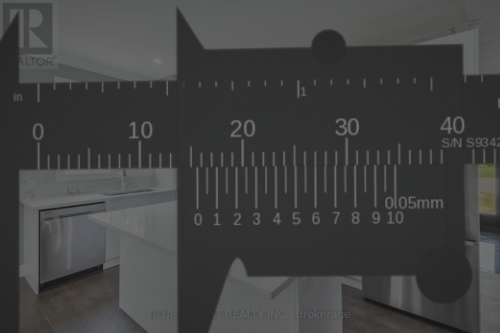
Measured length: 15.6 mm
